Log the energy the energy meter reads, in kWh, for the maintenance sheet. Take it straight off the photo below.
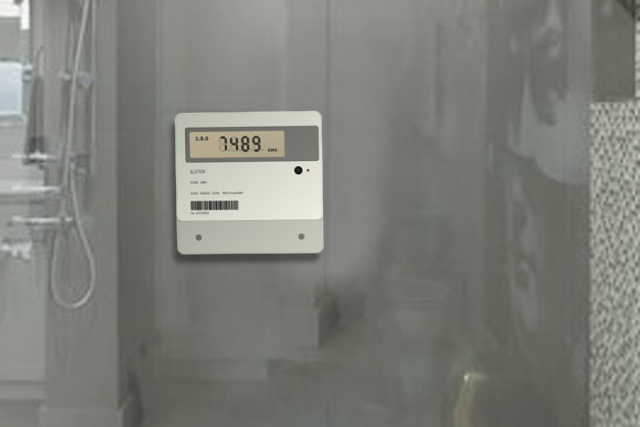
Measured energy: 7489 kWh
